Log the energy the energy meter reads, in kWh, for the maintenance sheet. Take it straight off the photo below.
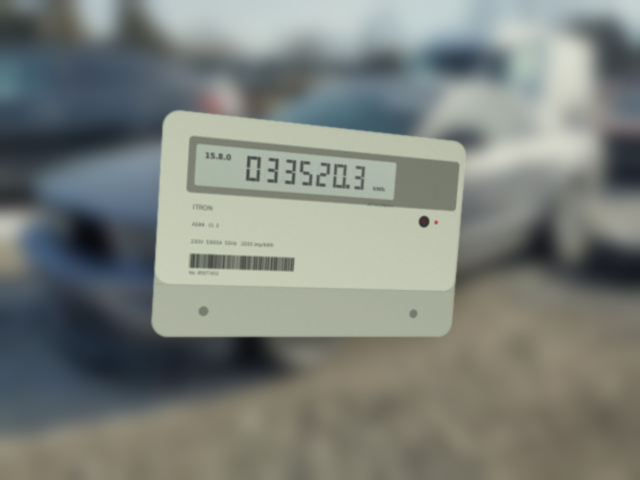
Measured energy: 33520.3 kWh
